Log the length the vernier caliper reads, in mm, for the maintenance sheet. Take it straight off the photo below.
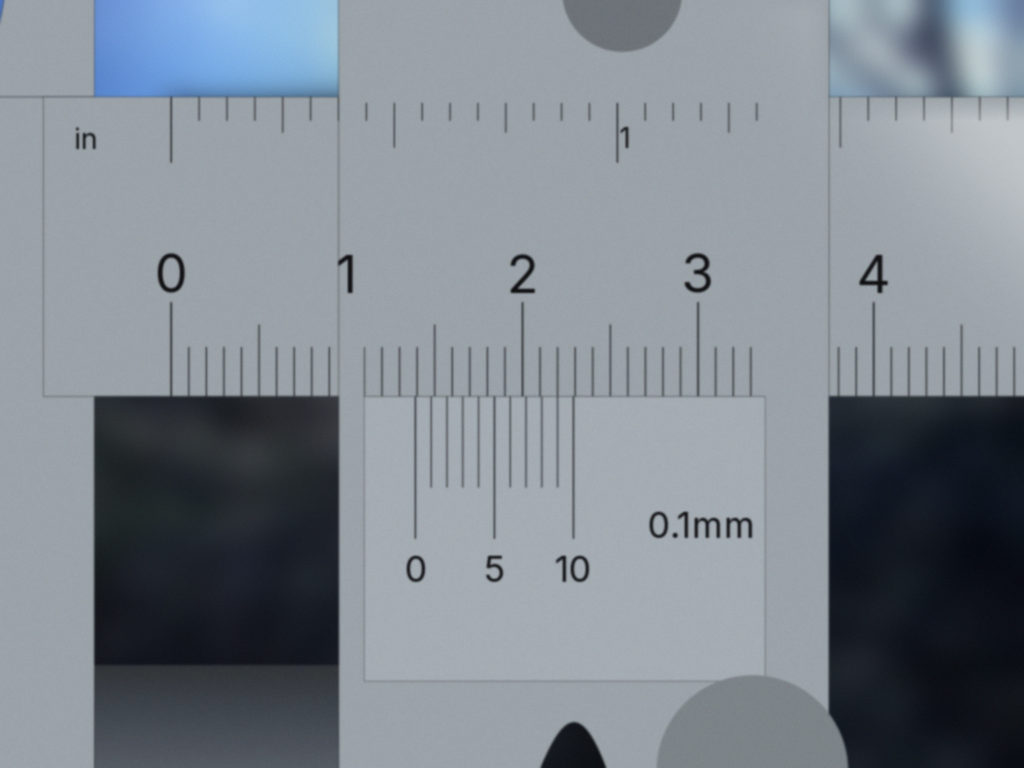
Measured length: 13.9 mm
